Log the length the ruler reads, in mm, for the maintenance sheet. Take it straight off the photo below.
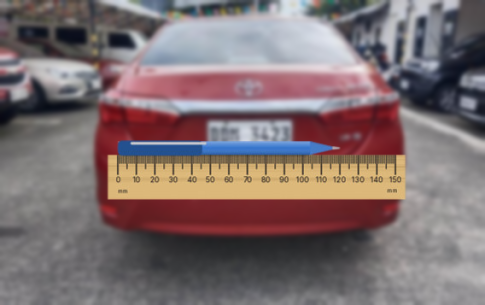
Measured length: 120 mm
